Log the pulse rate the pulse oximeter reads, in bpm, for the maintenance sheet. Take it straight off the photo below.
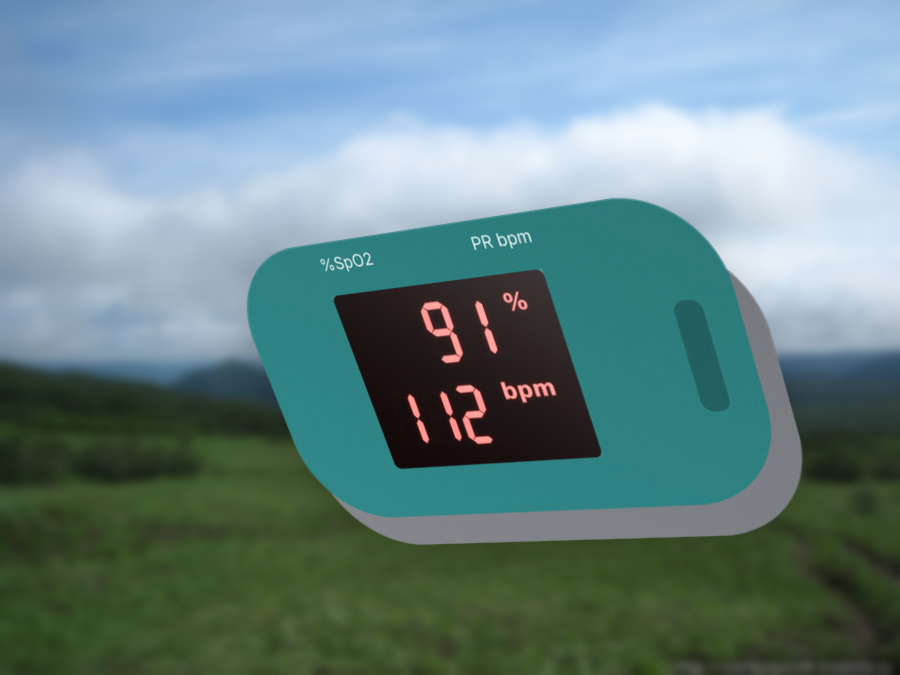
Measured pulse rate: 112 bpm
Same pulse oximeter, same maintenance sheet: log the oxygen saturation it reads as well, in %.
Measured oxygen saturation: 91 %
